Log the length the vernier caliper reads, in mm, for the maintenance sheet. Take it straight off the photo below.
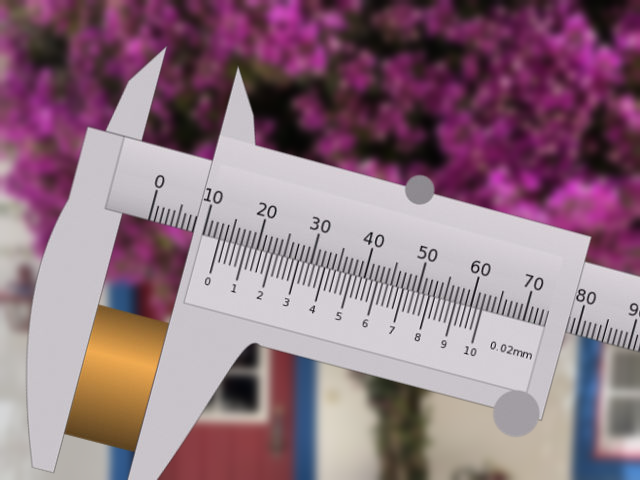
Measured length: 13.0 mm
